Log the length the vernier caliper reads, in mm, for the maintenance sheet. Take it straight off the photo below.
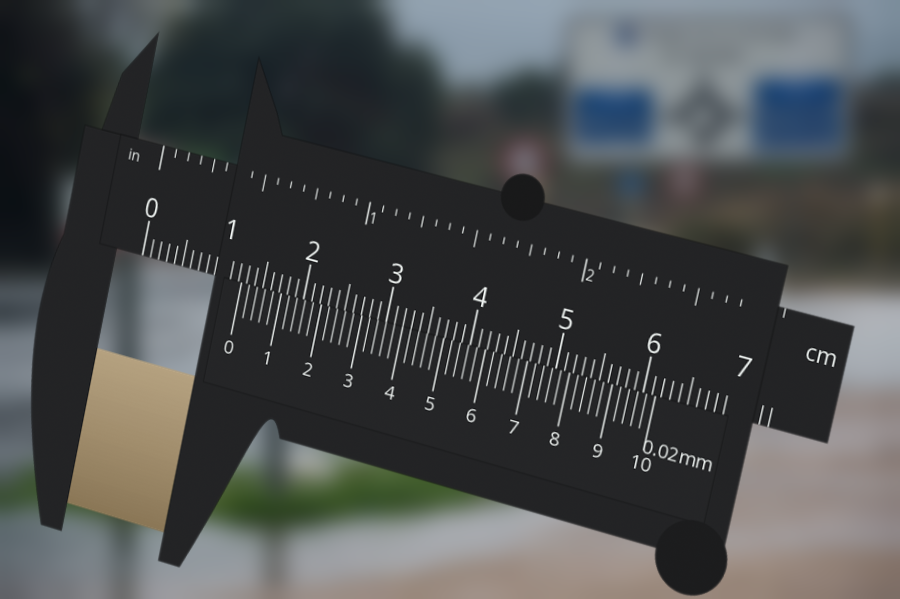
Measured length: 12.4 mm
